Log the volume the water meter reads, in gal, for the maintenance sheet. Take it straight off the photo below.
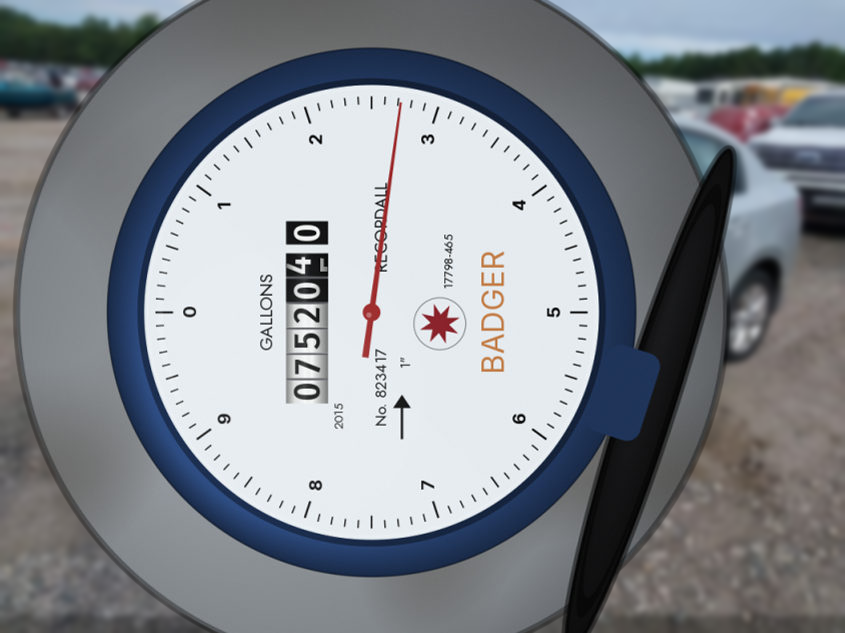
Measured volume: 752042.7 gal
